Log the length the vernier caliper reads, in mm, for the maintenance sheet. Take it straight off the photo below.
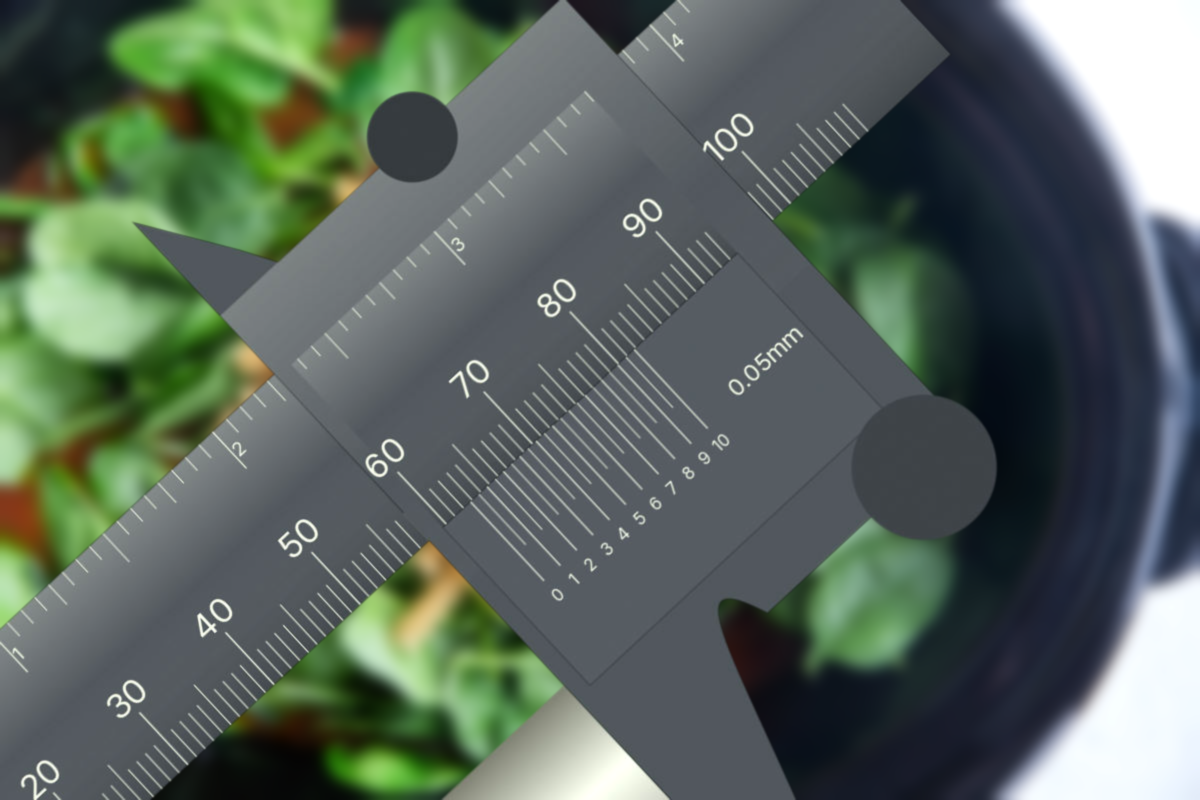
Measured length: 62.8 mm
